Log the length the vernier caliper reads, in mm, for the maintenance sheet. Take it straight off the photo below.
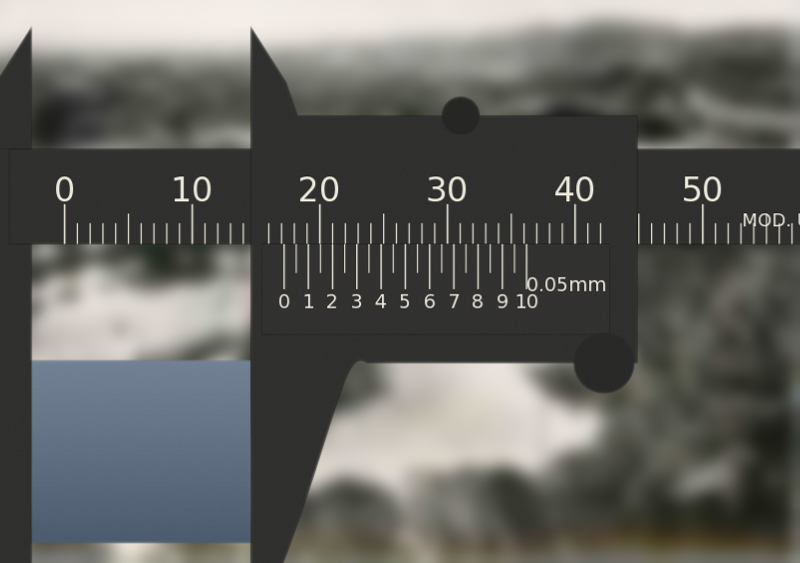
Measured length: 17.2 mm
